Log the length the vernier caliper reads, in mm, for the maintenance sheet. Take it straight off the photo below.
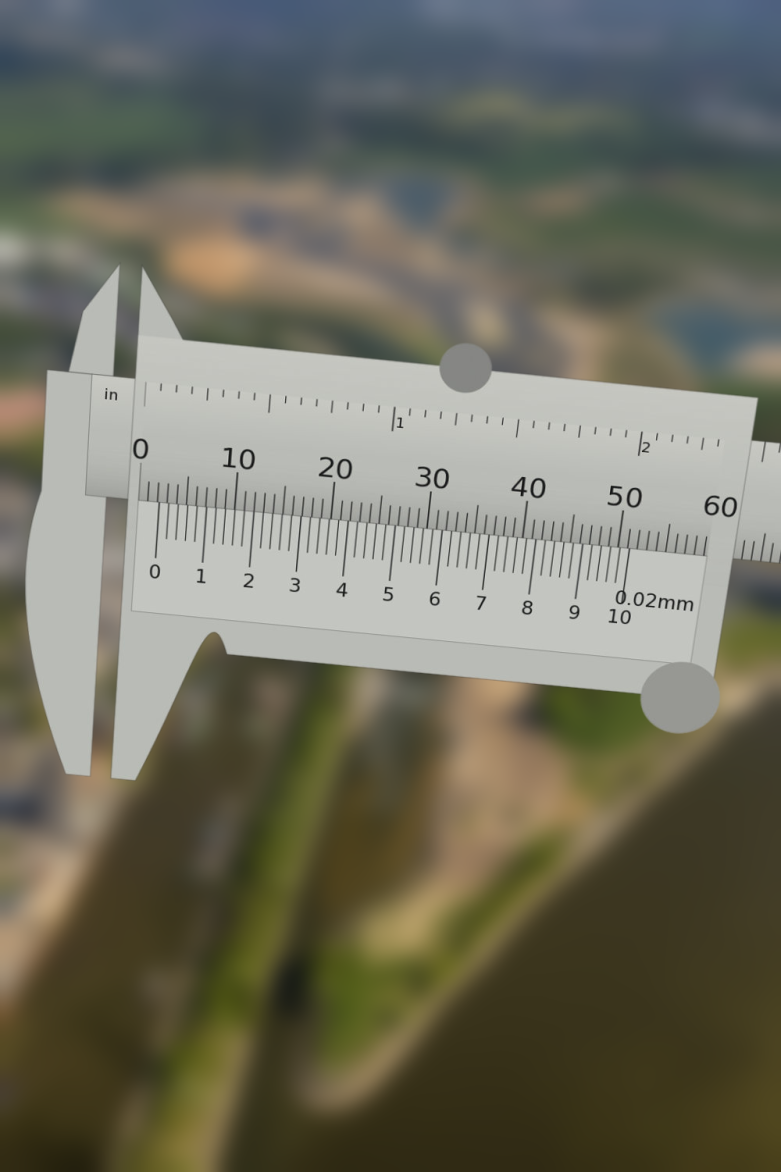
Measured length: 2.2 mm
